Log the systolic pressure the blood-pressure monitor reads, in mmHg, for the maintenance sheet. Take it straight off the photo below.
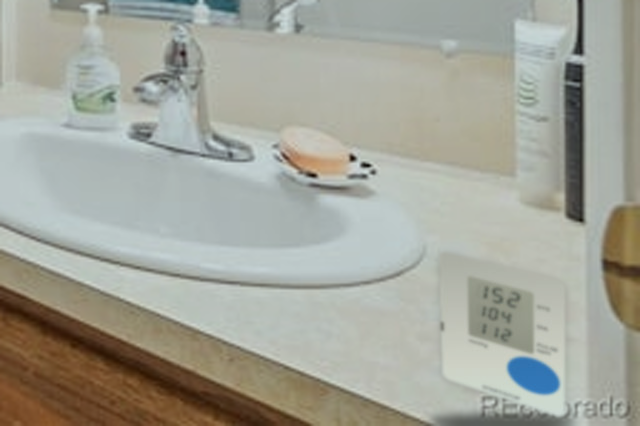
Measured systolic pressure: 152 mmHg
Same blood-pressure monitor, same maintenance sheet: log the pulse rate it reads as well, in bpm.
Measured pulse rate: 112 bpm
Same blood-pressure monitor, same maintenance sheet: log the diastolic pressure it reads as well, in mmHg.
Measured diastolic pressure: 104 mmHg
